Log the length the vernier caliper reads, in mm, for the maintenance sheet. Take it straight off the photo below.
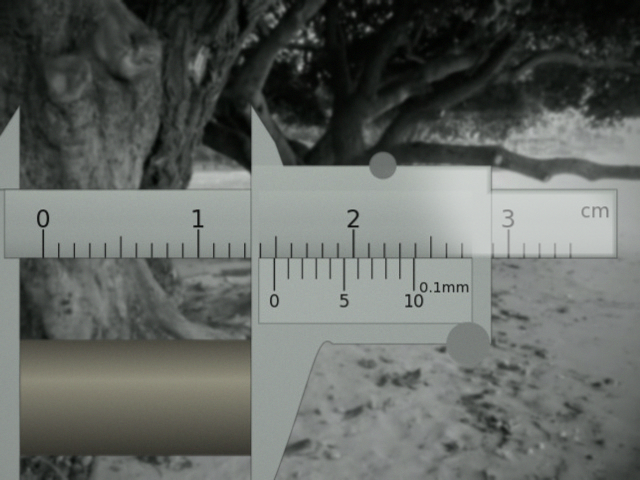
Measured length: 14.9 mm
